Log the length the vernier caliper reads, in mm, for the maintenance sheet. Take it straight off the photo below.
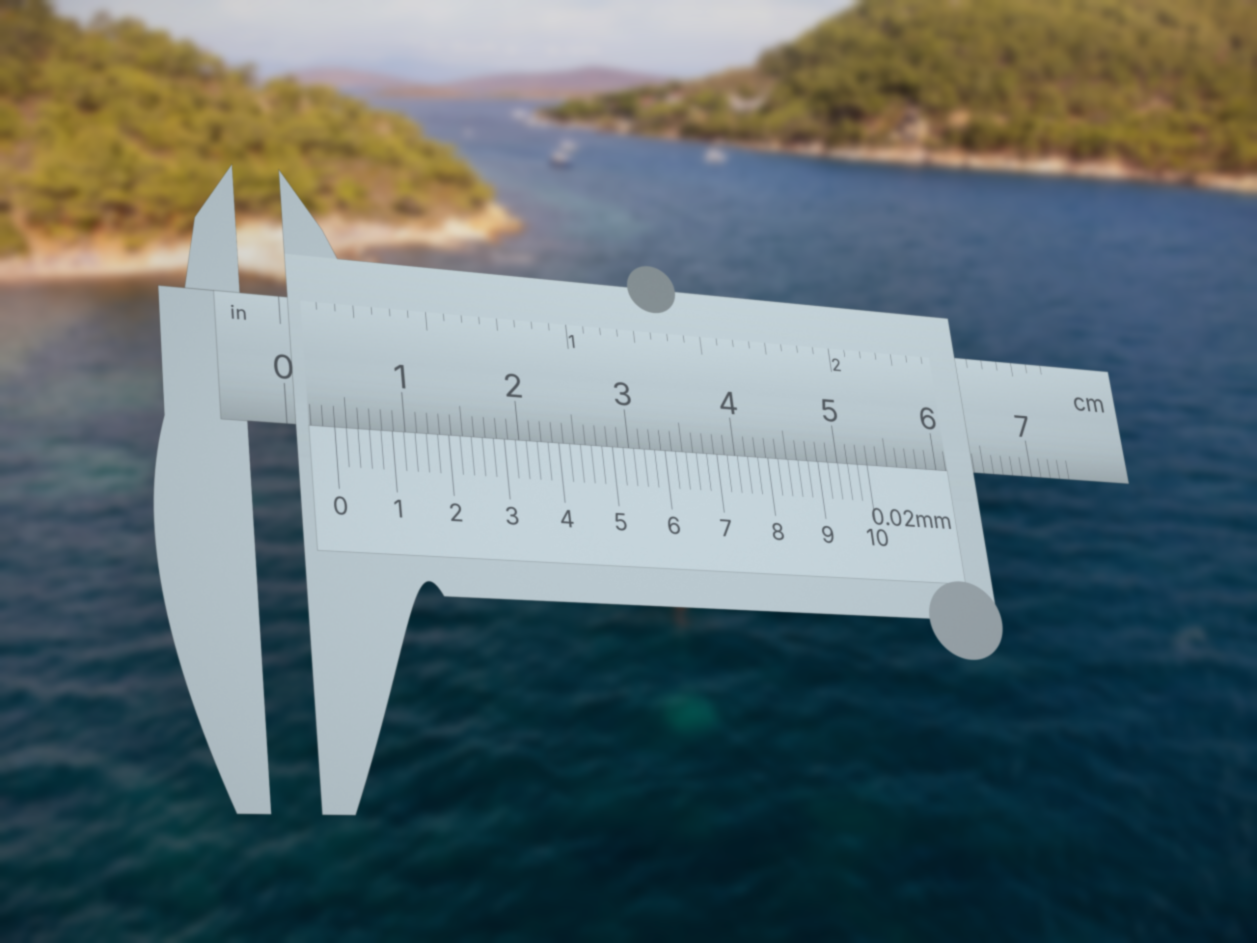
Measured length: 4.0 mm
